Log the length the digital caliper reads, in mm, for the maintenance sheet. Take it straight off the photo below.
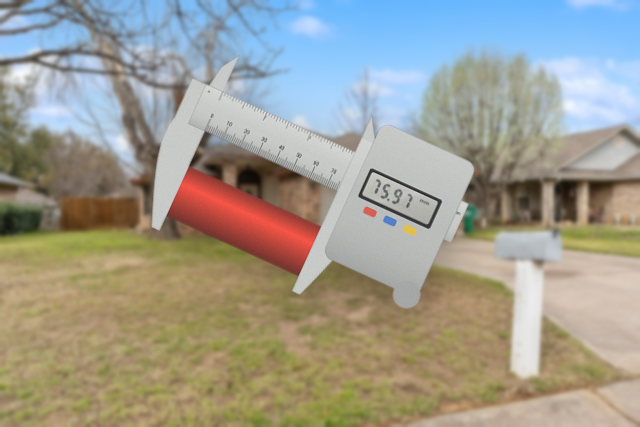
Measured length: 75.97 mm
